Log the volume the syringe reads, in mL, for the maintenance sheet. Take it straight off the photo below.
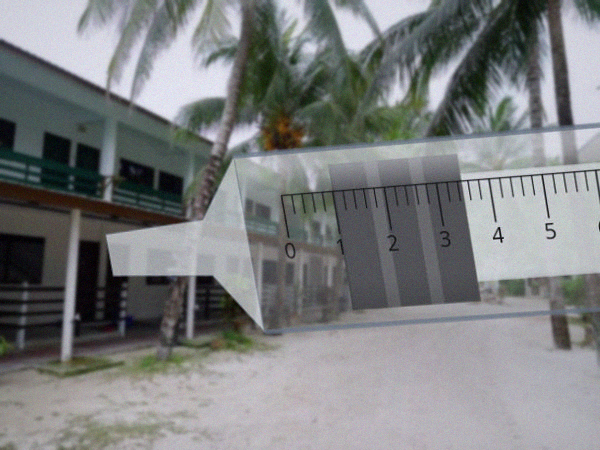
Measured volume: 1 mL
